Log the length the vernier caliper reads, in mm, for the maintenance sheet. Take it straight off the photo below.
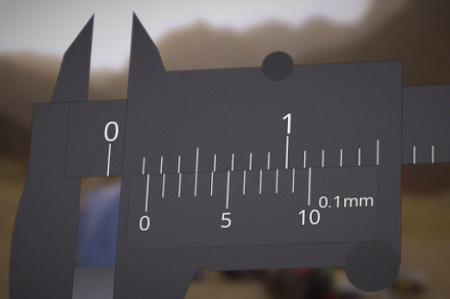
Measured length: 2.3 mm
